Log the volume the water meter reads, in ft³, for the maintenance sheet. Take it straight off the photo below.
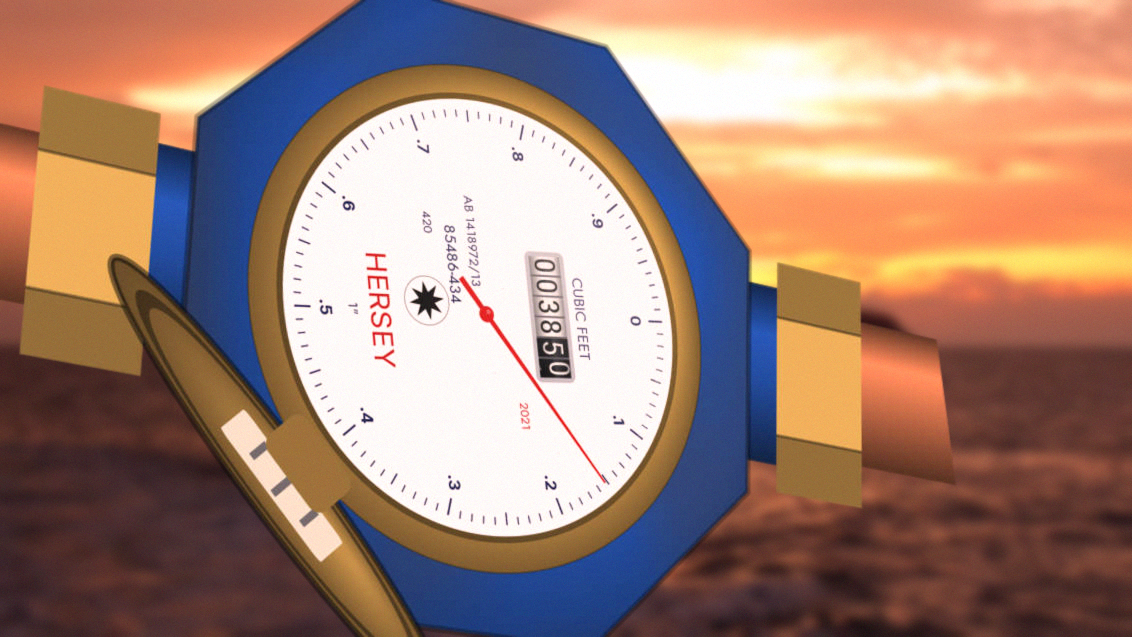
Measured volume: 3850.15 ft³
